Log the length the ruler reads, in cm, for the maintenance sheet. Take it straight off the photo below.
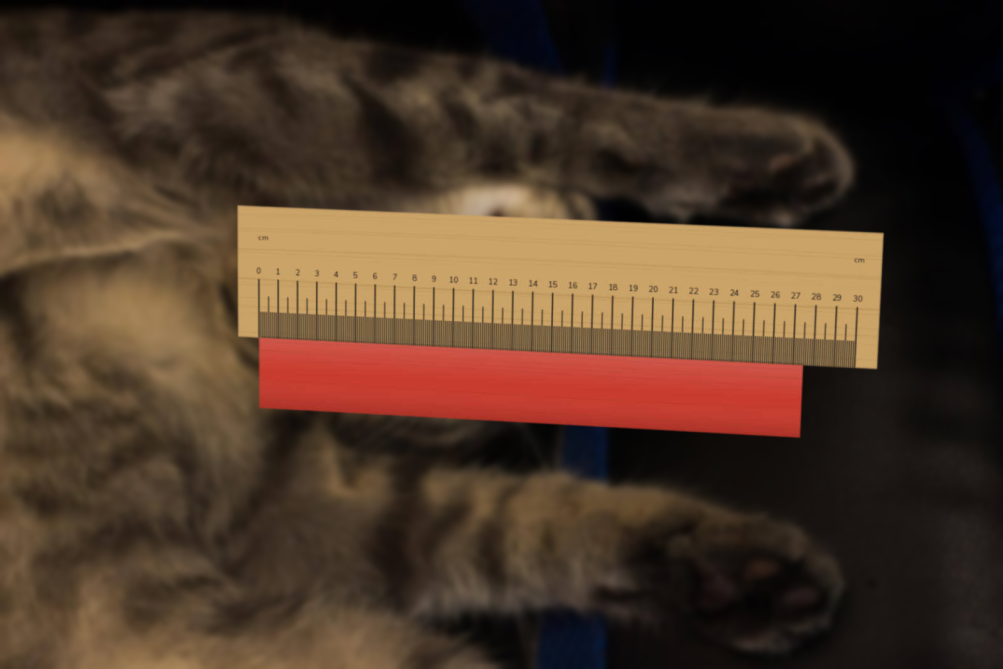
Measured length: 27.5 cm
